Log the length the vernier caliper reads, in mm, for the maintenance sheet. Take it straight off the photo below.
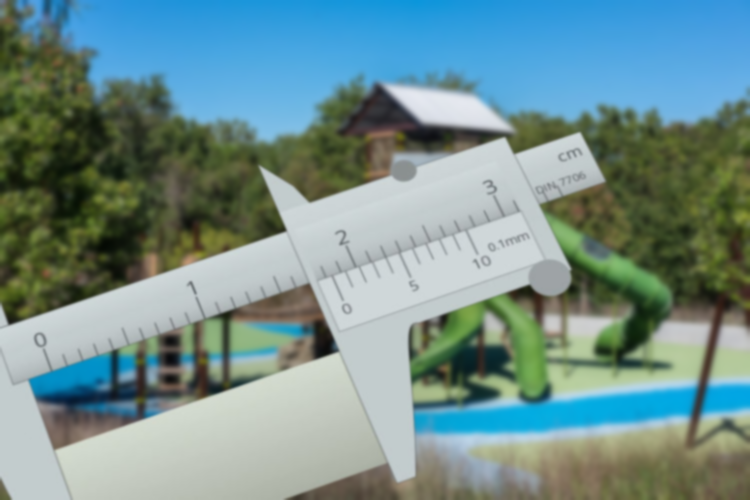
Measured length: 18.4 mm
